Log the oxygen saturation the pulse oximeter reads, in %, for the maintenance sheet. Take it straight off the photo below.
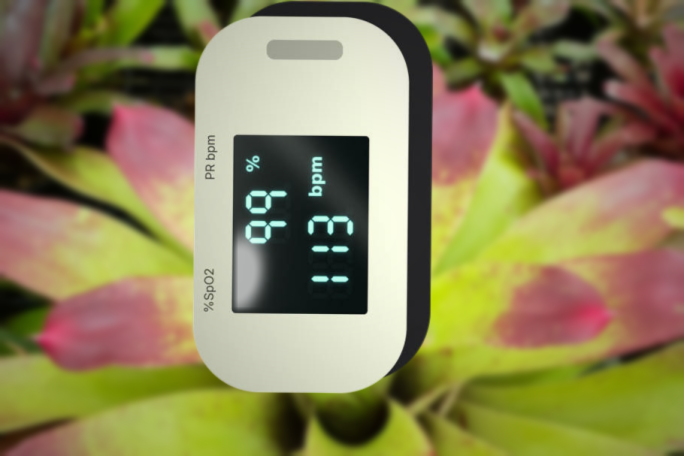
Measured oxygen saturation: 99 %
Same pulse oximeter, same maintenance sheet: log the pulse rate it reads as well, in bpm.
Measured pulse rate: 113 bpm
